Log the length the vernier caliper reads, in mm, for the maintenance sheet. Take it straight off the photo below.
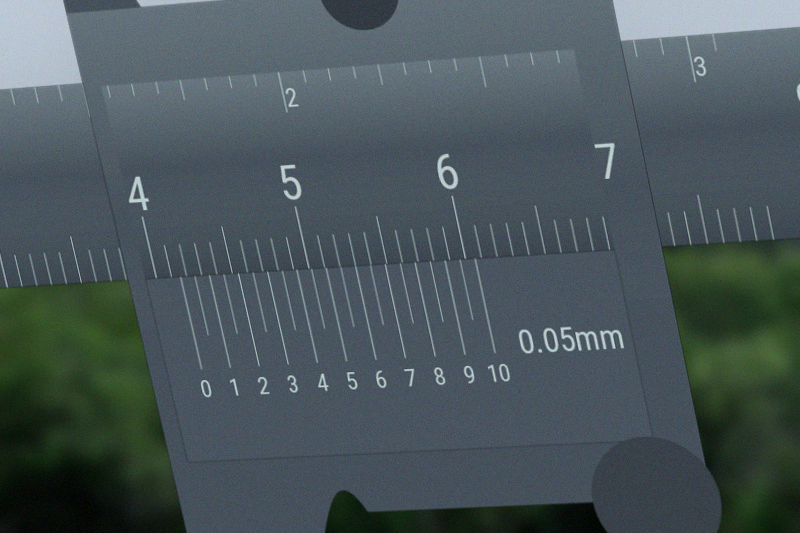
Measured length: 41.6 mm
